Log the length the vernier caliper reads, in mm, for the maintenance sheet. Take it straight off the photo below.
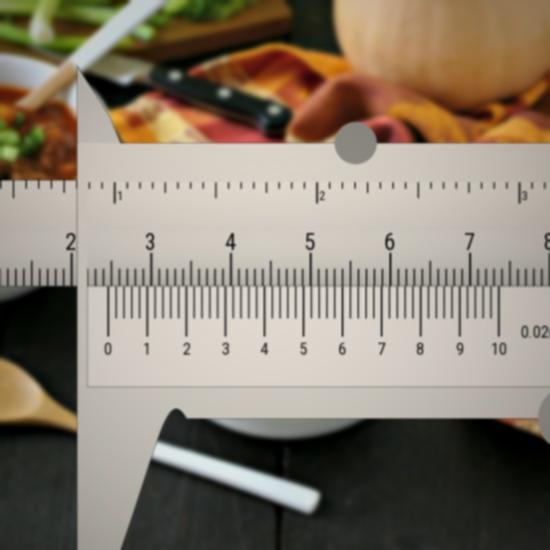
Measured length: 24.6 mm
